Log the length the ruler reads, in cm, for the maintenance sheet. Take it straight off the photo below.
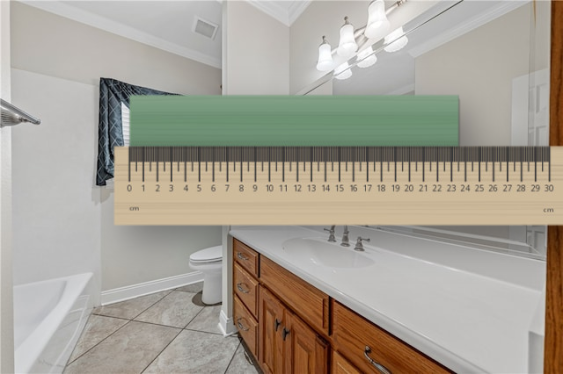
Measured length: 23.5 cm
